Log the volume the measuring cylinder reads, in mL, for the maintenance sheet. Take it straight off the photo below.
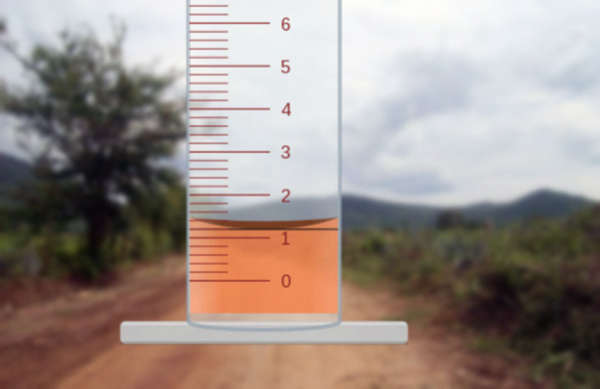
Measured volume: 1.2 mL
